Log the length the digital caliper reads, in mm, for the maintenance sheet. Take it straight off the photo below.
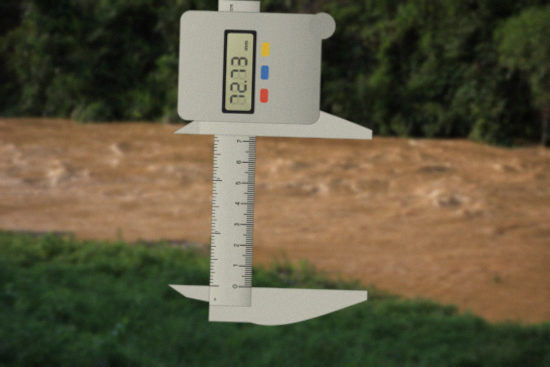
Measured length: 72.73 mm
